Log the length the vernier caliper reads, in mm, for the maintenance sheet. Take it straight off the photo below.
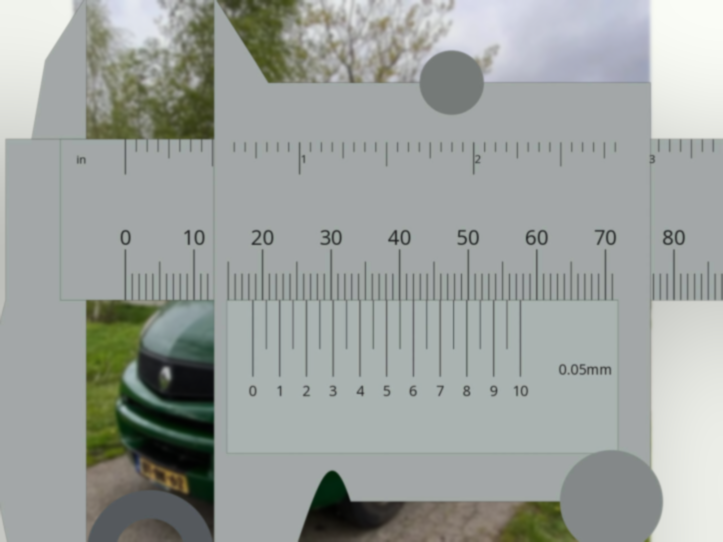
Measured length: 18.6 mm
